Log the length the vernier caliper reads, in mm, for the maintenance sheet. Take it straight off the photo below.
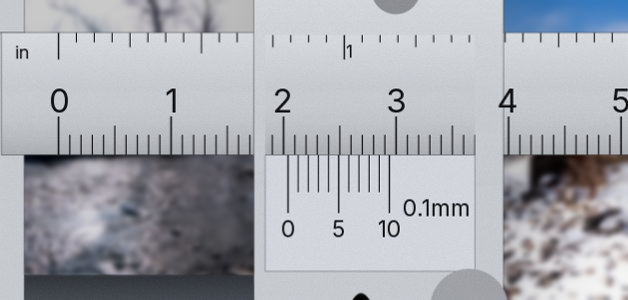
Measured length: 20.4 mm
